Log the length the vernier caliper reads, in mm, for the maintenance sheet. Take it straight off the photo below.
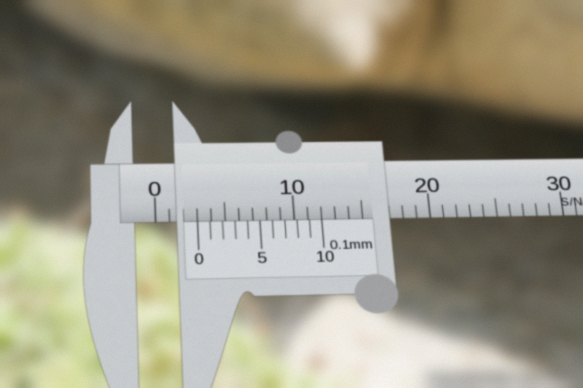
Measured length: 3.0 mm
